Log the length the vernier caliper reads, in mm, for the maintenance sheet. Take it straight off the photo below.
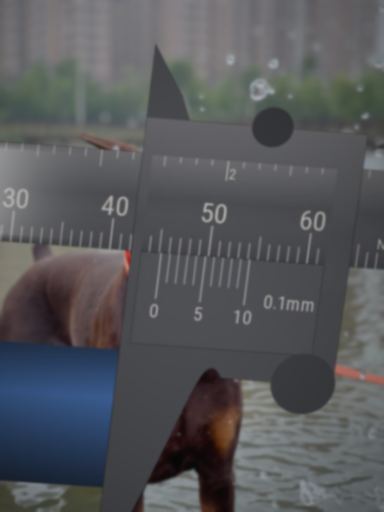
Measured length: 45.2 mm
